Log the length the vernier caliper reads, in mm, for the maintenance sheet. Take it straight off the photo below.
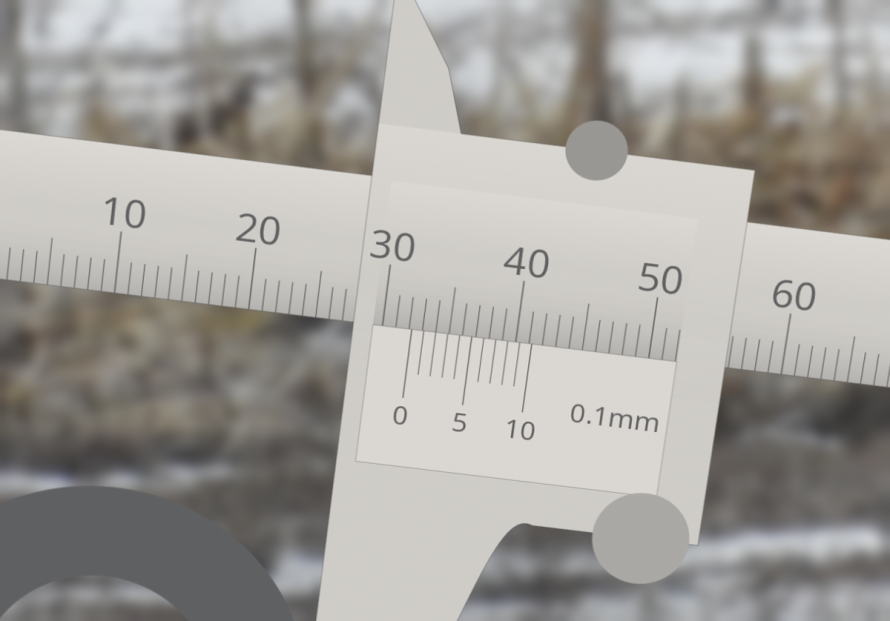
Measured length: 32.2 mm
